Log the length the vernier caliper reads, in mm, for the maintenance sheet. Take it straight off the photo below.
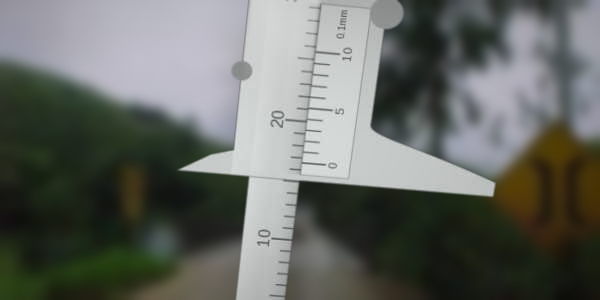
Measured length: 16.6 mm
